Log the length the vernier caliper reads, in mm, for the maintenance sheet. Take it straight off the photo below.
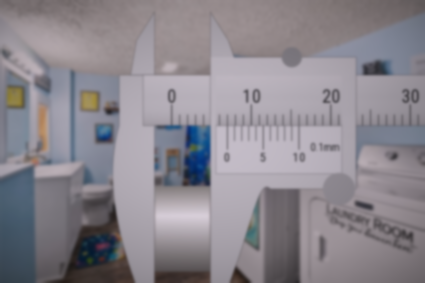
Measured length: 7.0 mm
